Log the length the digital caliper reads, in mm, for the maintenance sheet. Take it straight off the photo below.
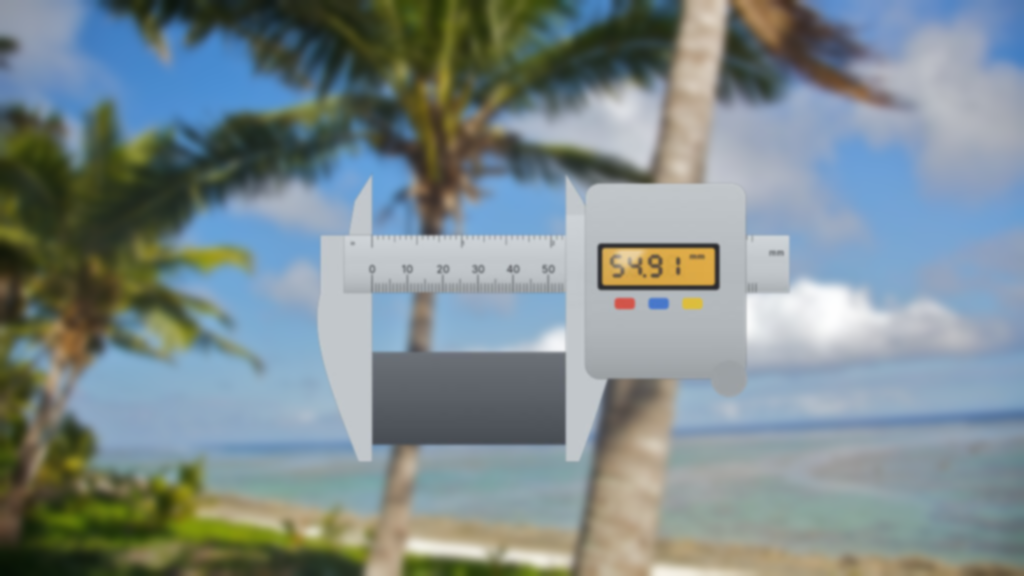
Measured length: 54.91 mm
